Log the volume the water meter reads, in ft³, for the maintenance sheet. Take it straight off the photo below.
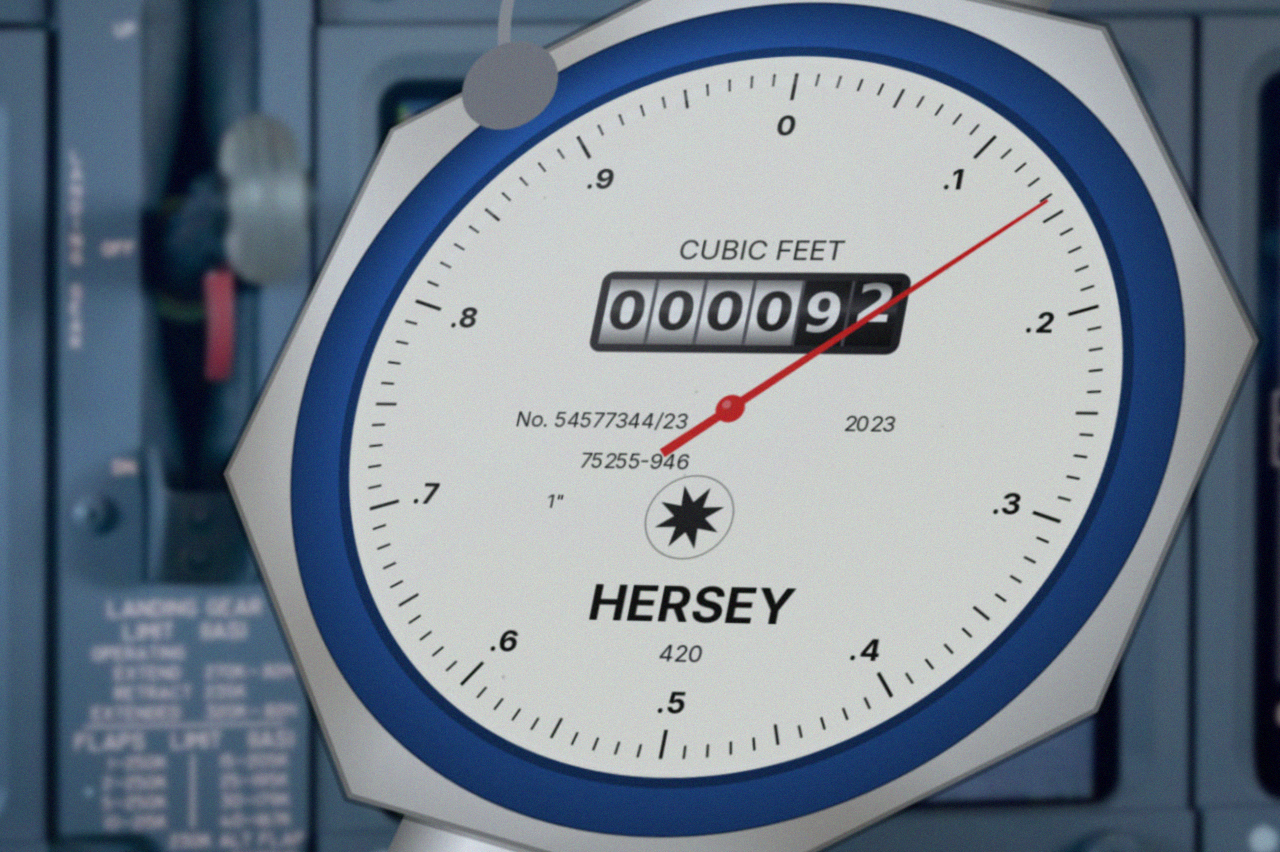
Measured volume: 92.14 ft³
